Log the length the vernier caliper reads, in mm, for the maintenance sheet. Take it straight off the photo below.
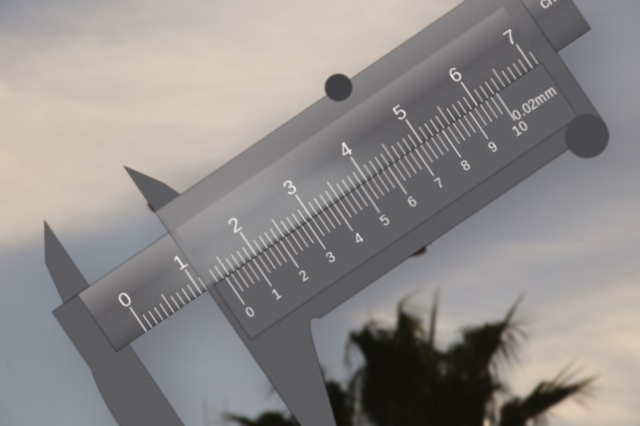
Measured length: 14.4 mm
